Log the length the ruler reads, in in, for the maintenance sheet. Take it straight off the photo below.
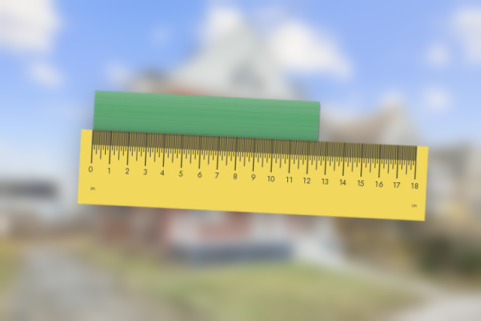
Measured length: 12.5 in
